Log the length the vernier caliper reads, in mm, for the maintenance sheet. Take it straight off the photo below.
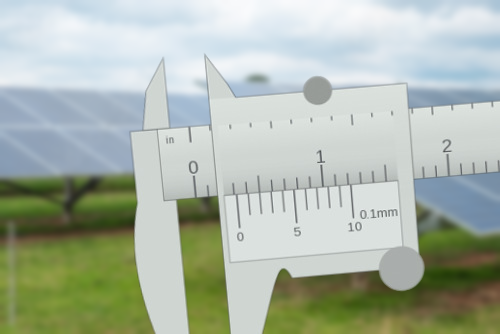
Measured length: 3.2 mm
